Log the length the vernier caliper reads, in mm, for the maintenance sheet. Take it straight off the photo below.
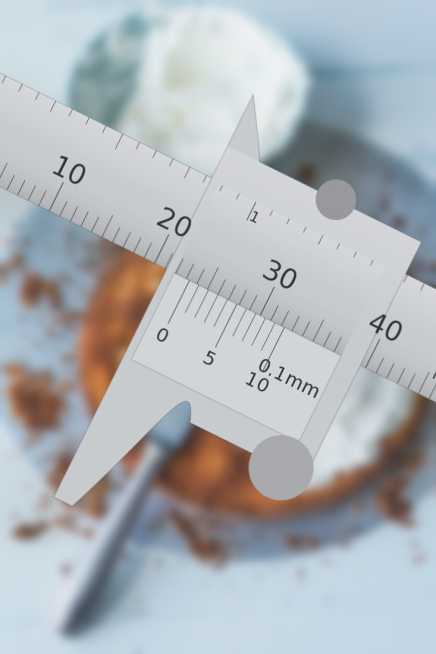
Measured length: 23.3 mm
